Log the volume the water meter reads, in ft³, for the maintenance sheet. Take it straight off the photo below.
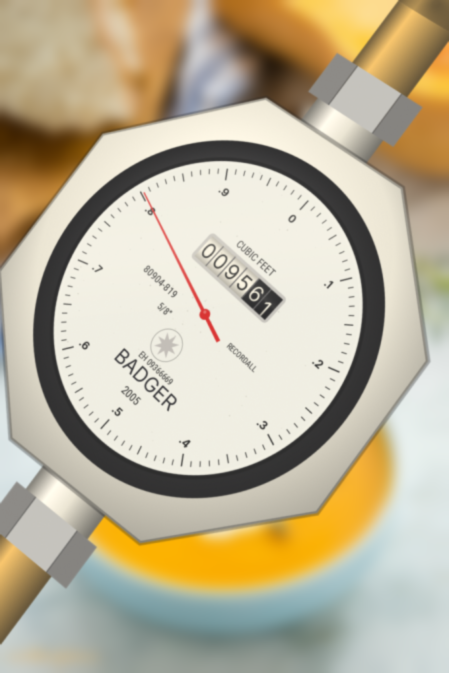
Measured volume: 9560.80 ft³
